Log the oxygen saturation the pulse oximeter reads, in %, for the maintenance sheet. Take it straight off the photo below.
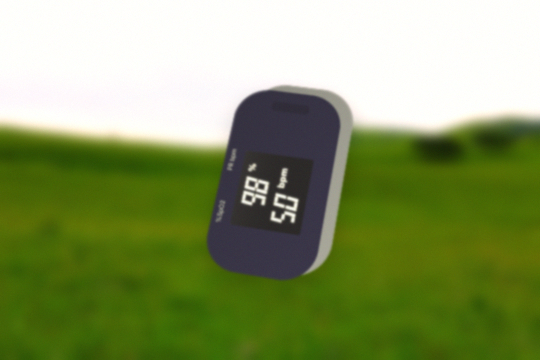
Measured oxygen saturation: 98 %
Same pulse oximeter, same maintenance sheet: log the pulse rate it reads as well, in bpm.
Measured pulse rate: 50 bpm
